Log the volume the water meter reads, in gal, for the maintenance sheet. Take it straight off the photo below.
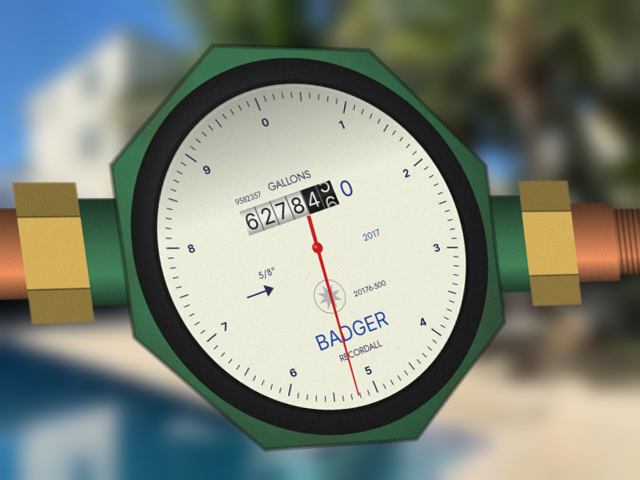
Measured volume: 6278455.2 gal
